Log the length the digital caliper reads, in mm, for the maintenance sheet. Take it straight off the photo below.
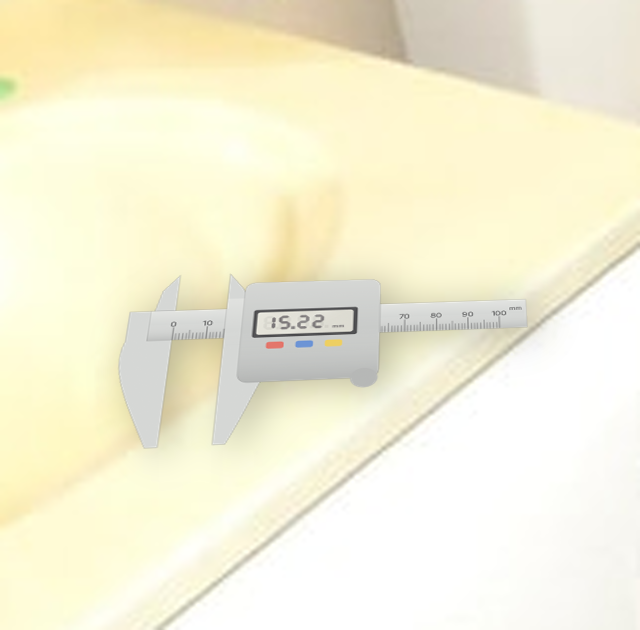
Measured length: 15.22 mm
